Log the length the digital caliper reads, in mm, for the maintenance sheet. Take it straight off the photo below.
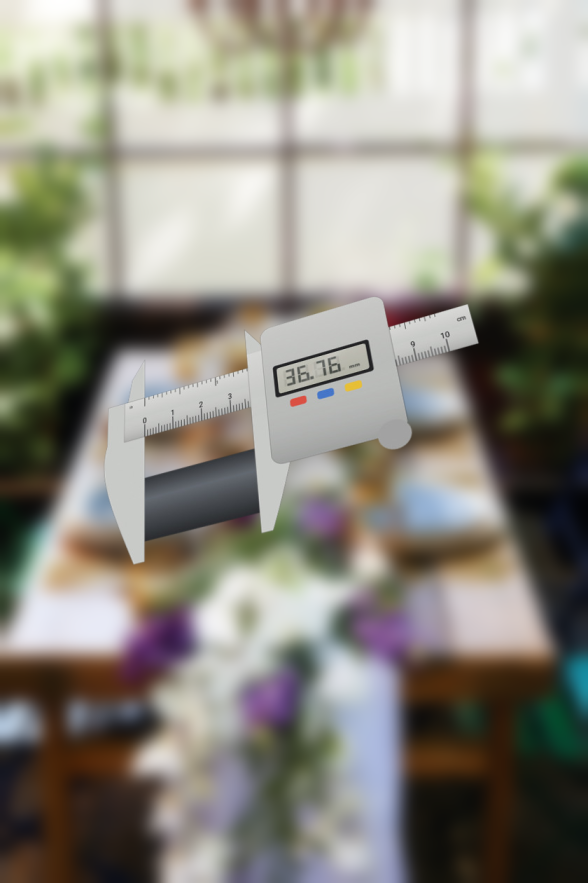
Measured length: 36.76 mm
